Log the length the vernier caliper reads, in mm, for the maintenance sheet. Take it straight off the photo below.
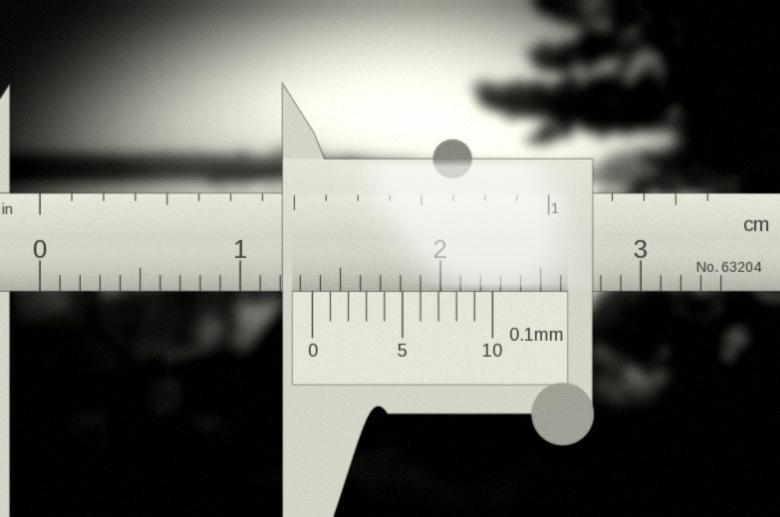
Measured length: 13.6 mm
